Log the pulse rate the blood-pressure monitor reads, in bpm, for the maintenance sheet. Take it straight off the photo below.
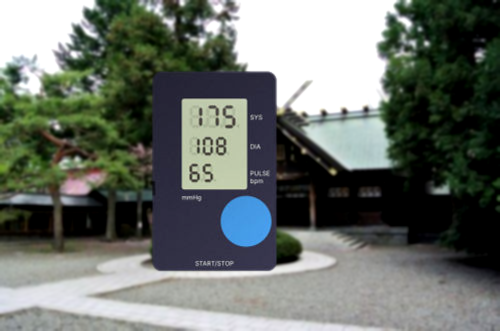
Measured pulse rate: 65 bpm
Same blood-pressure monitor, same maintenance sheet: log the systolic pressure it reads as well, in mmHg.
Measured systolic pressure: 175 mmHg
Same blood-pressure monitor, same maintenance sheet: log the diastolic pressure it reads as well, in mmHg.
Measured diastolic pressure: 108 mmHg
